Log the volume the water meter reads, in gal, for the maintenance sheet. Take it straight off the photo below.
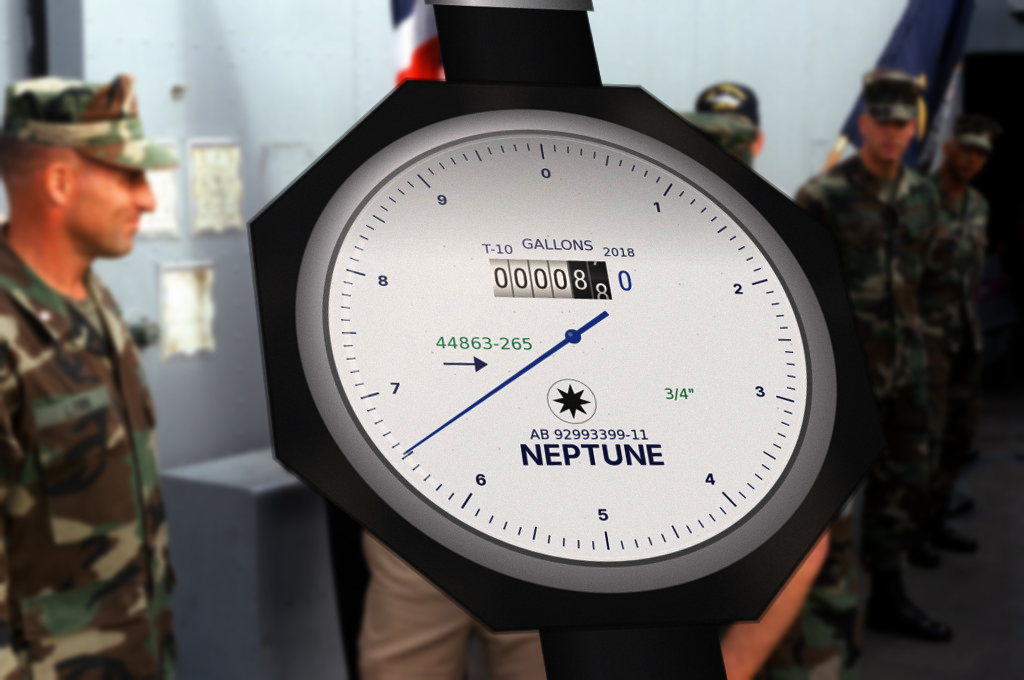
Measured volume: 876.5 gal
